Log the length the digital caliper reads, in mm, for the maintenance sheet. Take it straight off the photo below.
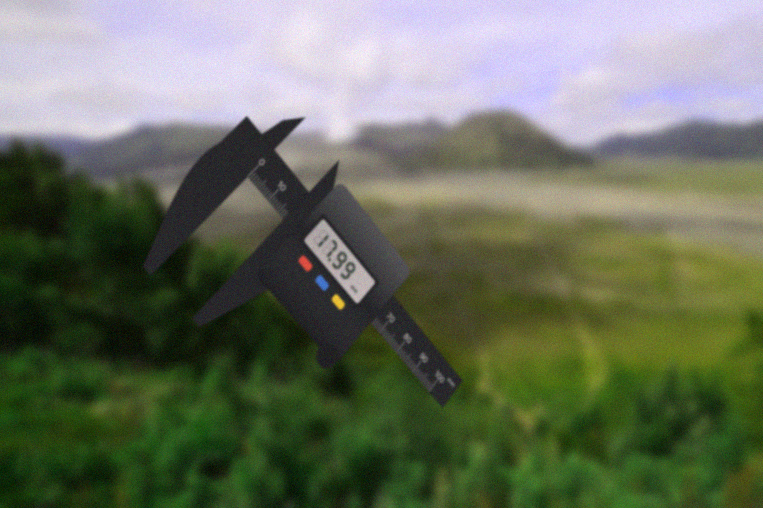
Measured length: 17.99 mm
